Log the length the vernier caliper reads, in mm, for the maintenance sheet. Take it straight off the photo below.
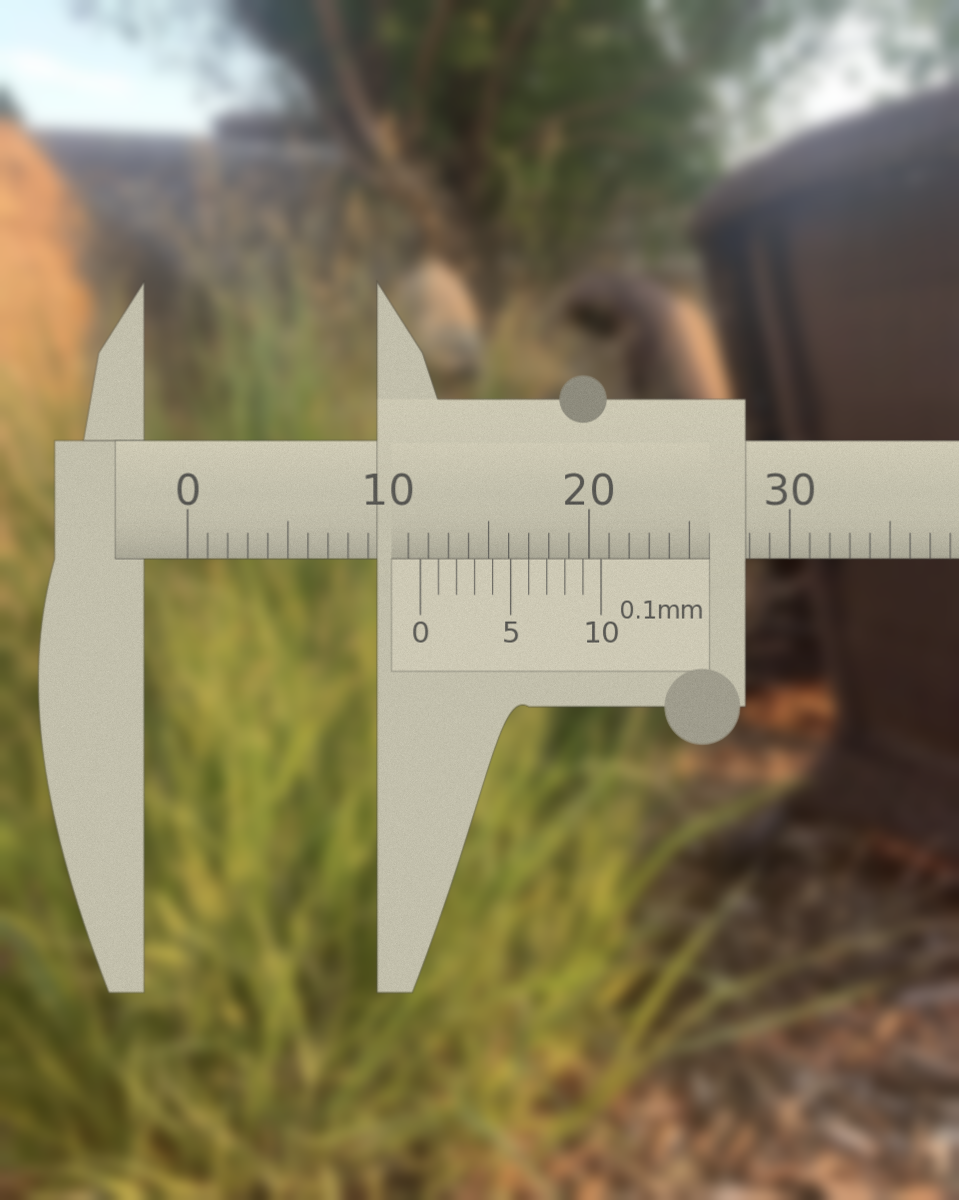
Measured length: 11.6 mm
